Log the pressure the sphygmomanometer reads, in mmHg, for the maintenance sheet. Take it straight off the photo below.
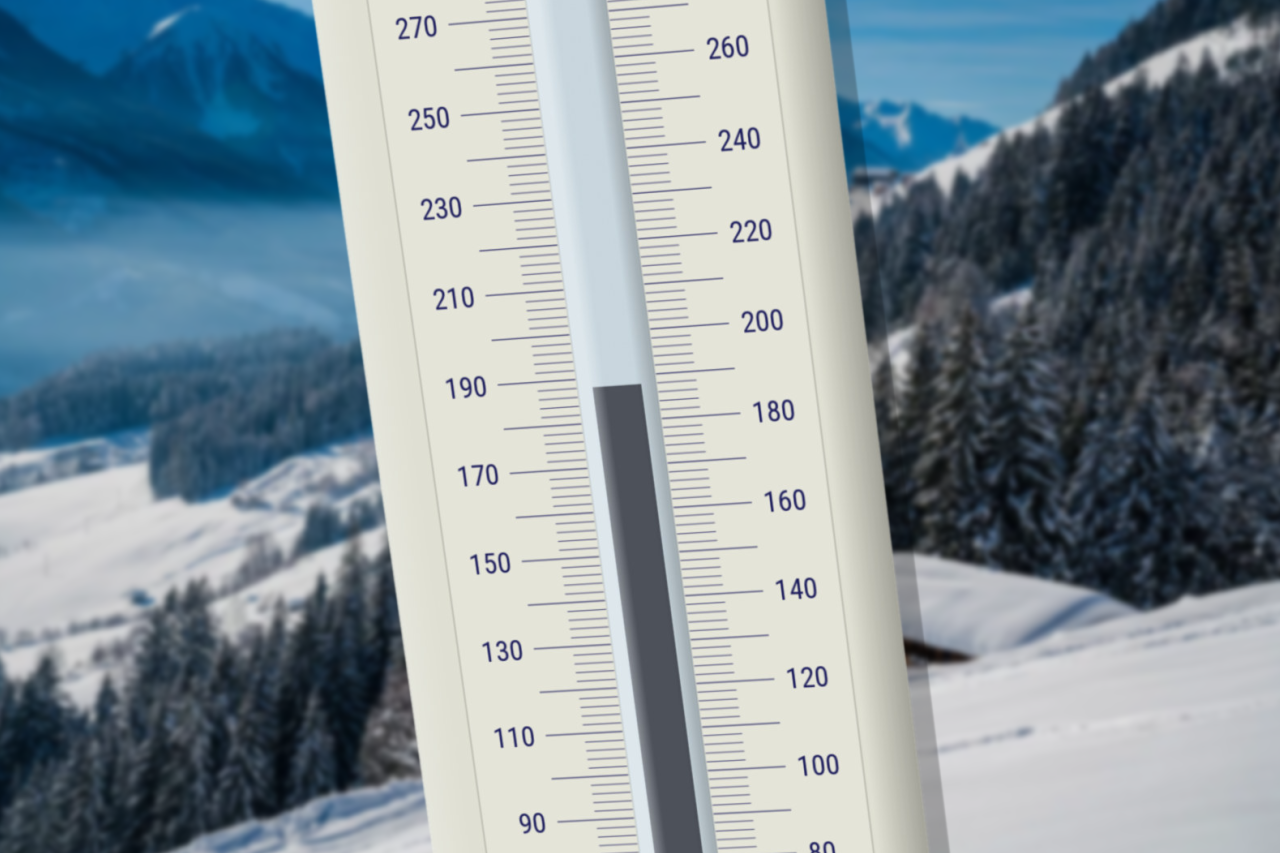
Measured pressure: 188 mmHg
